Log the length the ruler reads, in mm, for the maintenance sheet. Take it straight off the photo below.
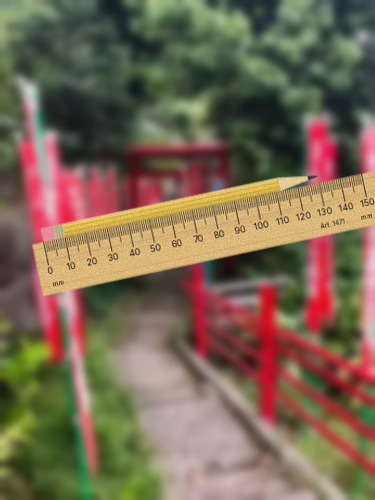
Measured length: 130 mm
